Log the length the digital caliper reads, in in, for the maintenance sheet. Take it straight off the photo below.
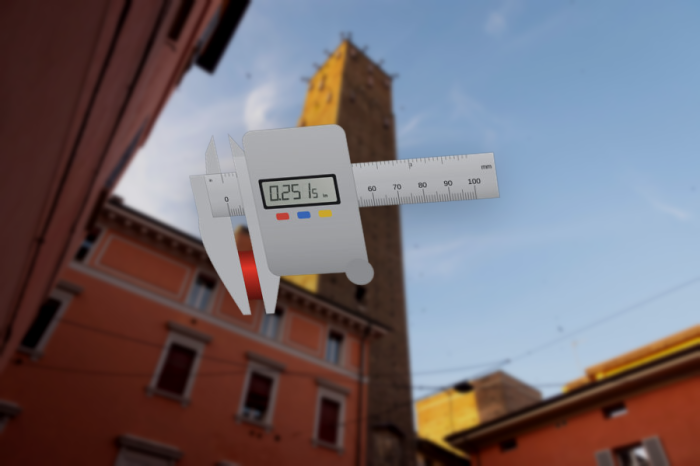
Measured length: 0.2515 in
